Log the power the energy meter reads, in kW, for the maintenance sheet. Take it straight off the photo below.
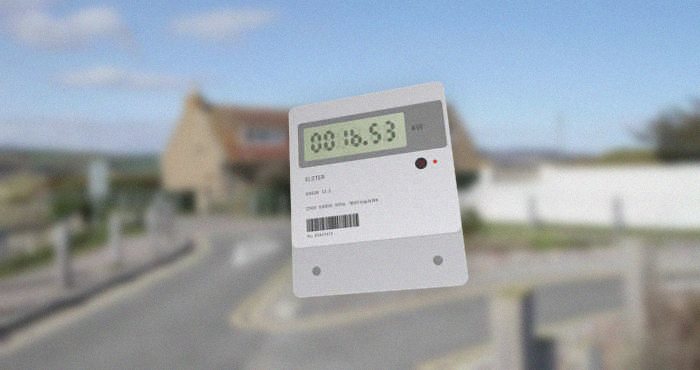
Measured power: 16.53 kW
